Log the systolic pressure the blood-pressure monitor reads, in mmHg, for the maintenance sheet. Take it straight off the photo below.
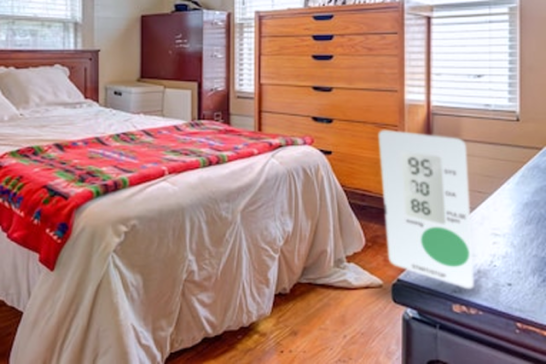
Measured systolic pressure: 95 mmHg
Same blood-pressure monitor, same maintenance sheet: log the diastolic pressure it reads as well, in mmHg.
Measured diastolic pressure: 70 mmHg
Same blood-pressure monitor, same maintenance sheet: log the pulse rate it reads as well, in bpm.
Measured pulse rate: 86 bpm
